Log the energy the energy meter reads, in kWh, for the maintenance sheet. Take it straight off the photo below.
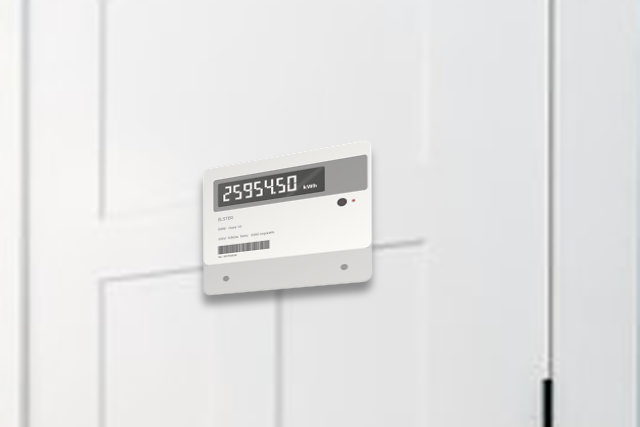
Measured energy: 25954.50 kWh
